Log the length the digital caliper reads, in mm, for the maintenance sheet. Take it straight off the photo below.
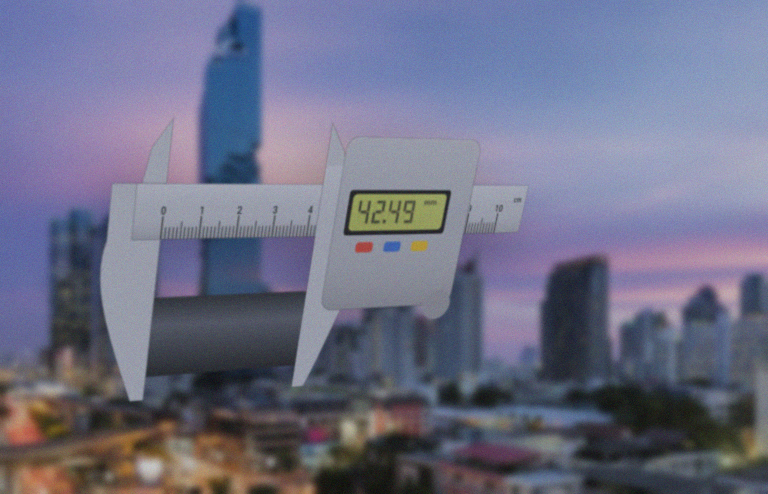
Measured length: 42.49 mm
